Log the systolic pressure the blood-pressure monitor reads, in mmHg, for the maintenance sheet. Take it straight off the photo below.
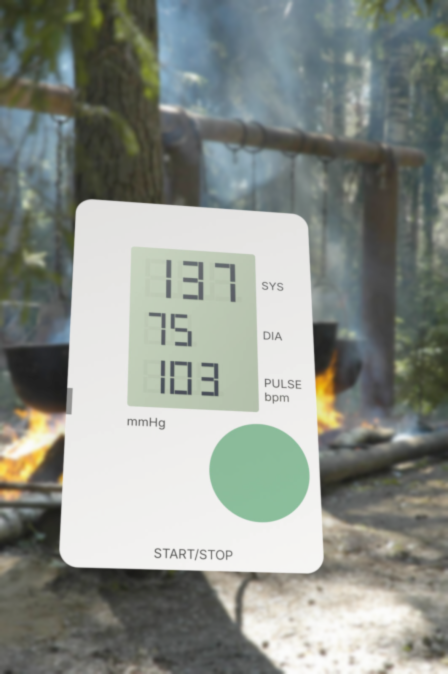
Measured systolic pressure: 137 mmHg
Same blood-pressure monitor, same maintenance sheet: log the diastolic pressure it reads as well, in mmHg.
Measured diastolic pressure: 75 mmHg
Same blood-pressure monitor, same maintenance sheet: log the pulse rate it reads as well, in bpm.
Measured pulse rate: 103 bpm
